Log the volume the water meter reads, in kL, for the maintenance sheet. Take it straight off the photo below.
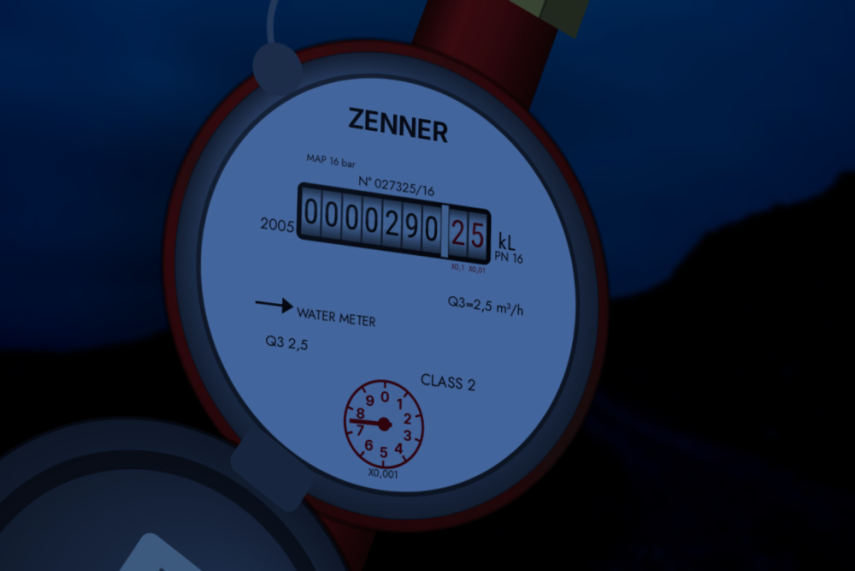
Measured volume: 290.257 kL
